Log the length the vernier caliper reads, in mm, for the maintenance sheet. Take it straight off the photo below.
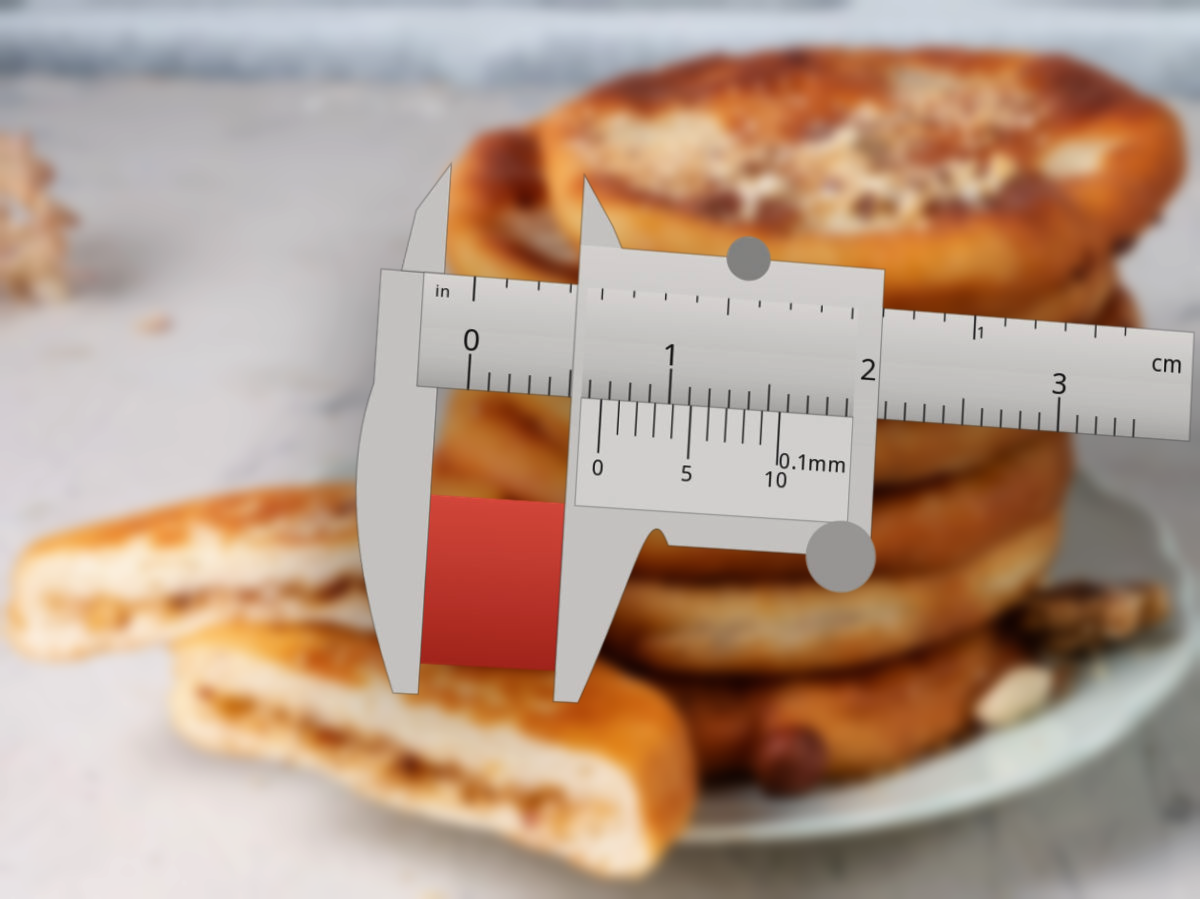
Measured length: 6.6 mm
